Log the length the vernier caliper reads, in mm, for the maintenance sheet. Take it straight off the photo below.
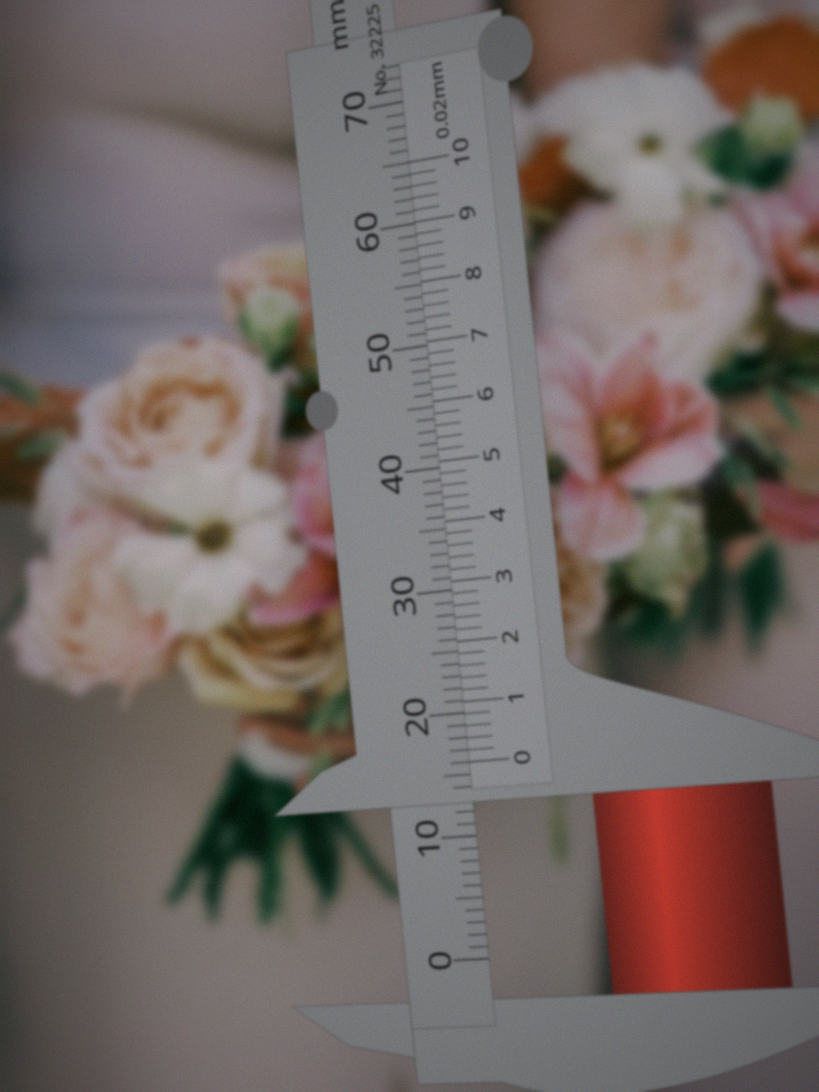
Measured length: 16.0 mm
